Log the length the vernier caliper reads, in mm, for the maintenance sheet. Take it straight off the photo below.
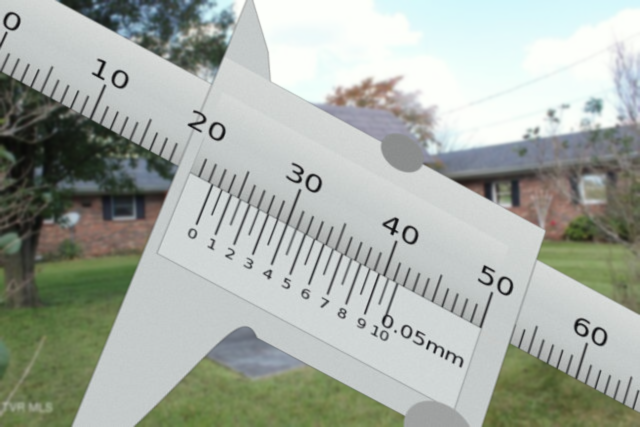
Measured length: 22.4 mm
